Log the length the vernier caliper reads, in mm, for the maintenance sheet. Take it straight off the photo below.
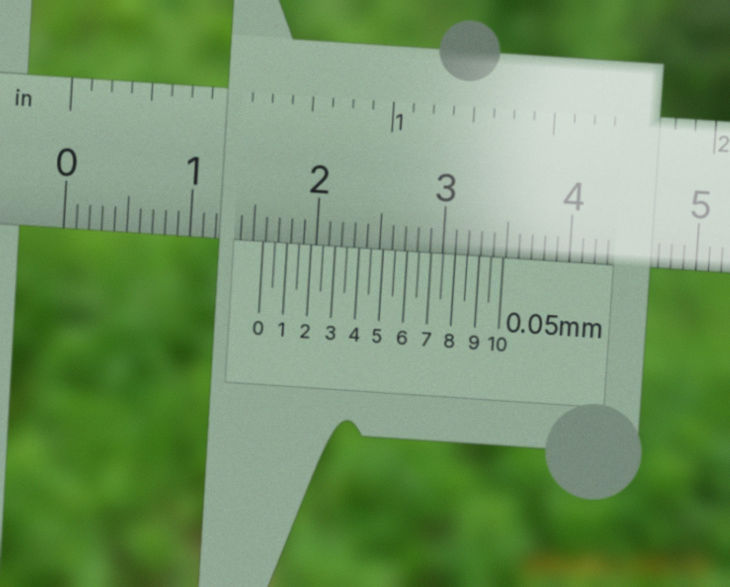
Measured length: 15.8 mm
